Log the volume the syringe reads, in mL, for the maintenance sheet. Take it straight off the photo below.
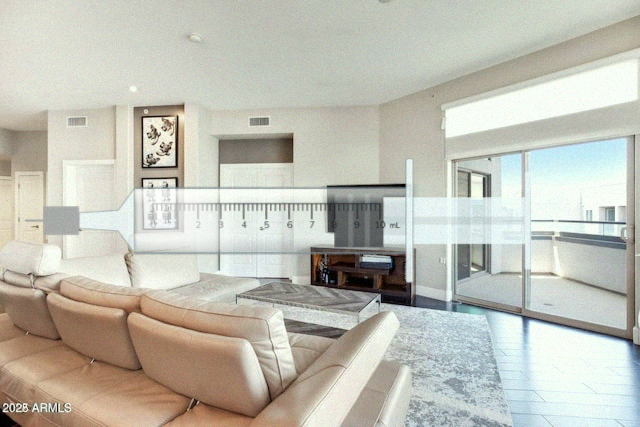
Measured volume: 8 mL
